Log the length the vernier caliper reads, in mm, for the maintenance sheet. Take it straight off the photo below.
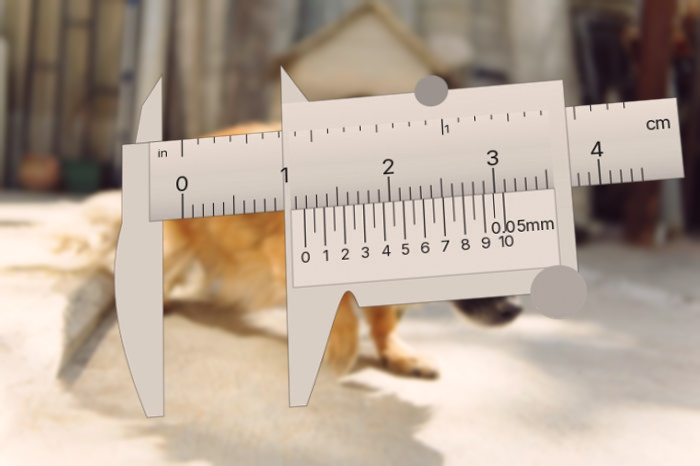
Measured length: 11.8 mm
